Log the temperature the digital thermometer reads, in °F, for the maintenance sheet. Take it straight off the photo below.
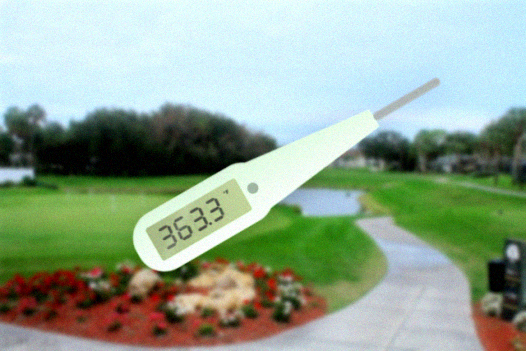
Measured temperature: 363.3 °F
